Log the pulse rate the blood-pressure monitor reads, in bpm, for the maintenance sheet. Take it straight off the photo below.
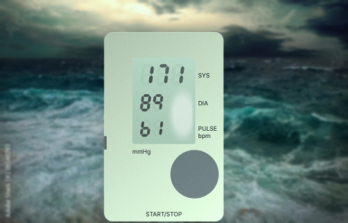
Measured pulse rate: 61 bpm
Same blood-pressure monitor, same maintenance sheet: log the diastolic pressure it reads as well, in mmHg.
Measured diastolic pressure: 89 mmHg
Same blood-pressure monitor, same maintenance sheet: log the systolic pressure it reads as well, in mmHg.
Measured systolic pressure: 171 mmHg
